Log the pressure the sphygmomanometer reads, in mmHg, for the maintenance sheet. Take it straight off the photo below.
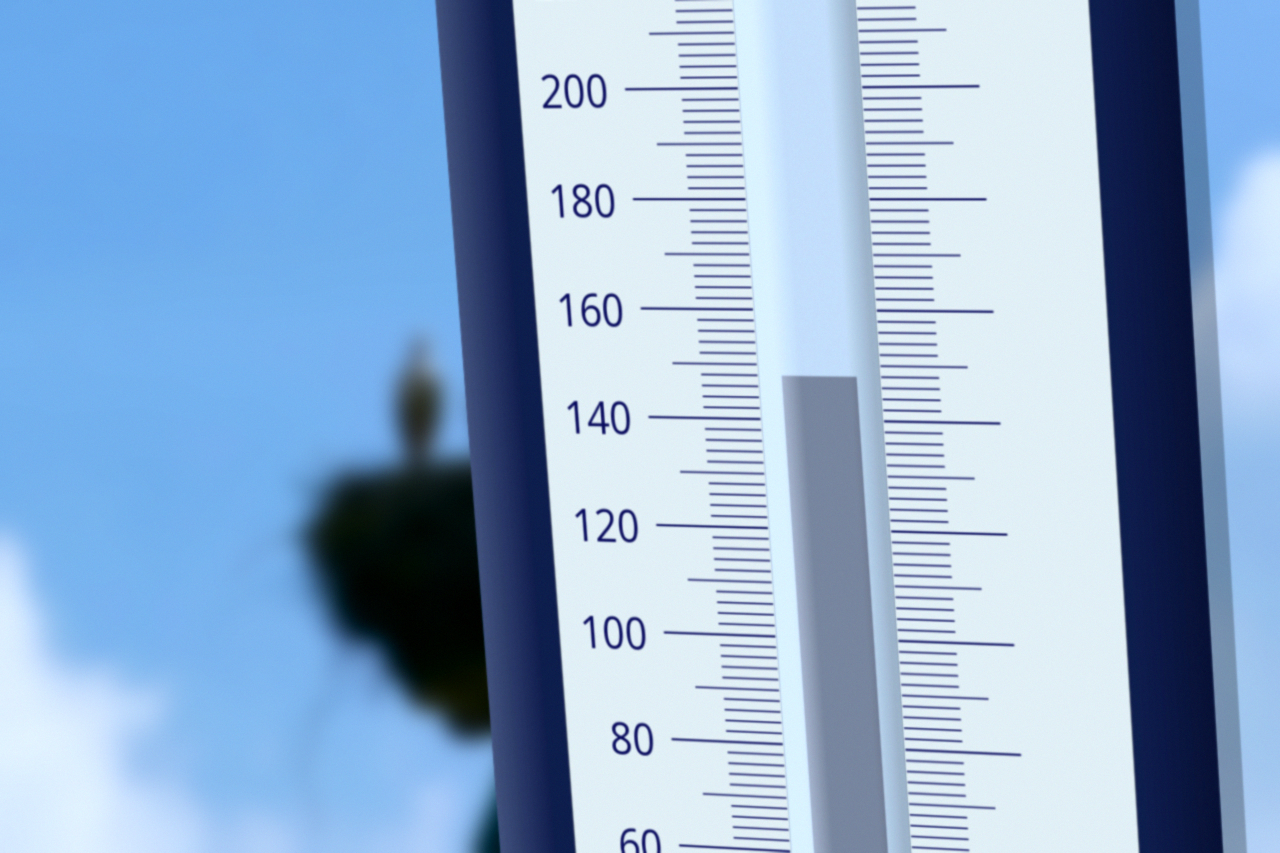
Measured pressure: 148 mmHg
